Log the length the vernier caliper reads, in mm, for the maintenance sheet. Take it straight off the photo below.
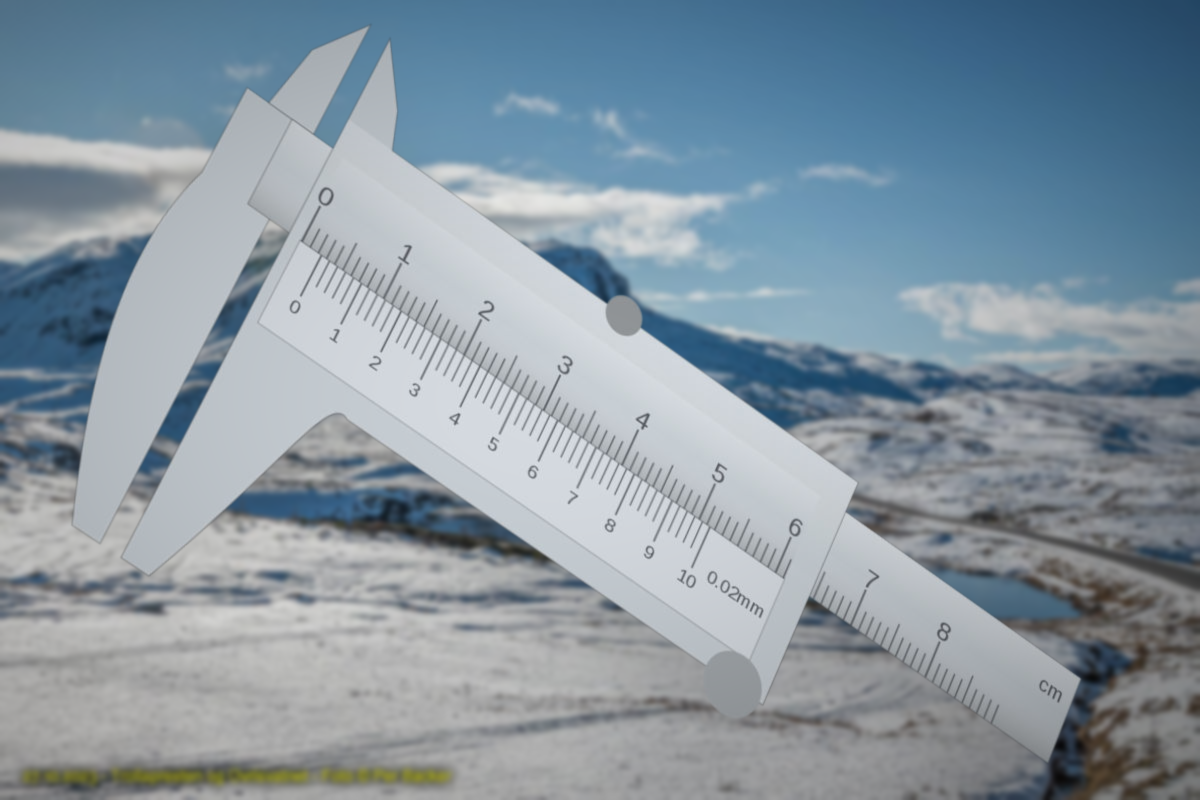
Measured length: 2.4 mm
